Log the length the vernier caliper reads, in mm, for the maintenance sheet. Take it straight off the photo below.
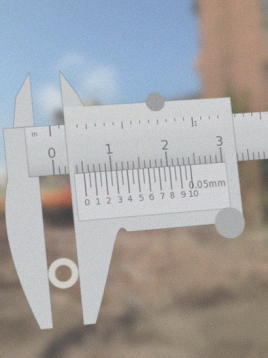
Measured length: 5.2 mm
